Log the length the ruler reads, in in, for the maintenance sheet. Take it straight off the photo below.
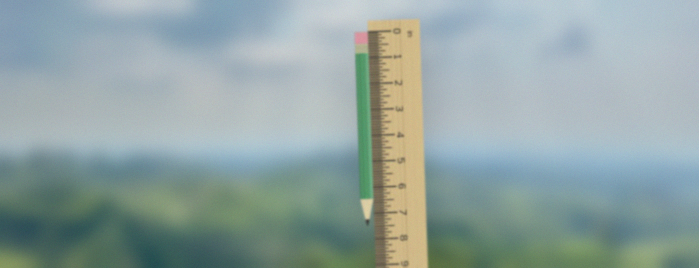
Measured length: 7.5 in
